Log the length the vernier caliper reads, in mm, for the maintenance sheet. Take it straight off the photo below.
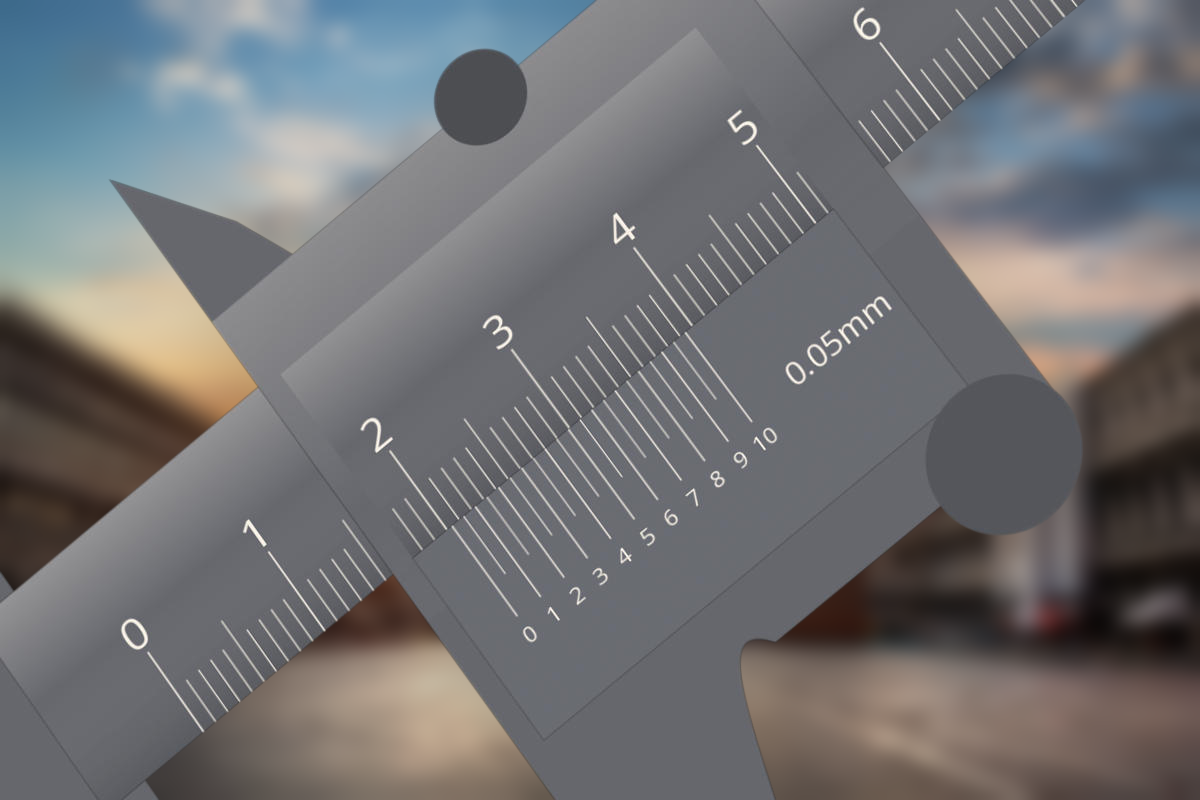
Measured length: 20.4 mm
